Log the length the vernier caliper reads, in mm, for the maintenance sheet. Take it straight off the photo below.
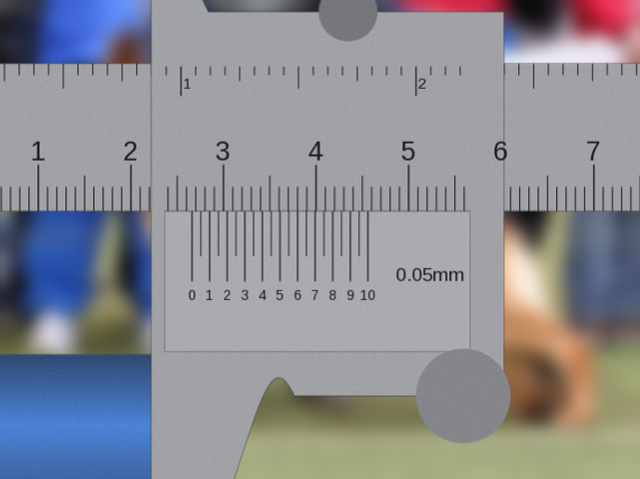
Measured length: 26.6 mm
